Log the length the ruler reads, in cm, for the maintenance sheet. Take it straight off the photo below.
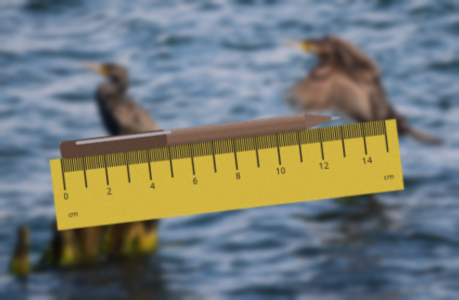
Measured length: 13 cm
